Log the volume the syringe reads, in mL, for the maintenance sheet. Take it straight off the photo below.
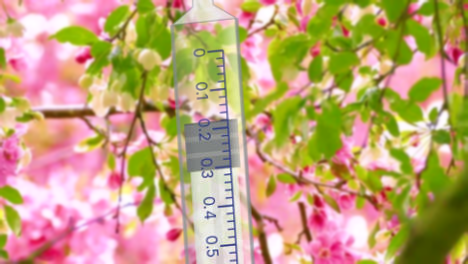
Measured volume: 0.18 mL
